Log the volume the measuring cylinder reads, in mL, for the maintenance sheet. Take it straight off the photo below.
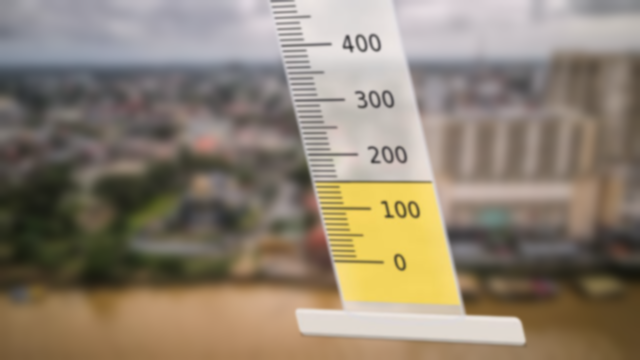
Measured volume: 150 mL
